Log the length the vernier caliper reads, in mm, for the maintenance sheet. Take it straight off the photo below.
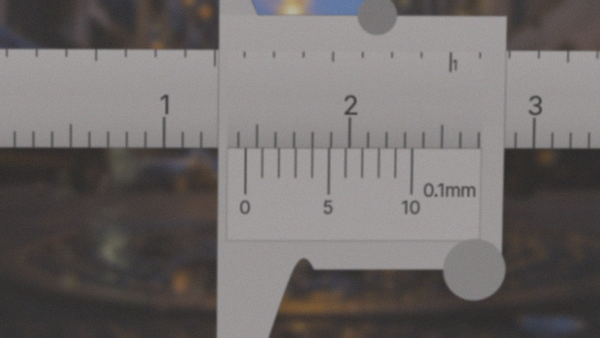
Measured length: 14.4 mm
